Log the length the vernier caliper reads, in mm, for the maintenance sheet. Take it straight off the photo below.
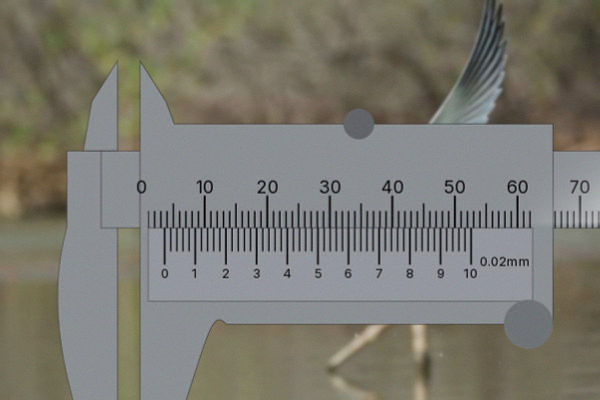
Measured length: 3.6 mm
